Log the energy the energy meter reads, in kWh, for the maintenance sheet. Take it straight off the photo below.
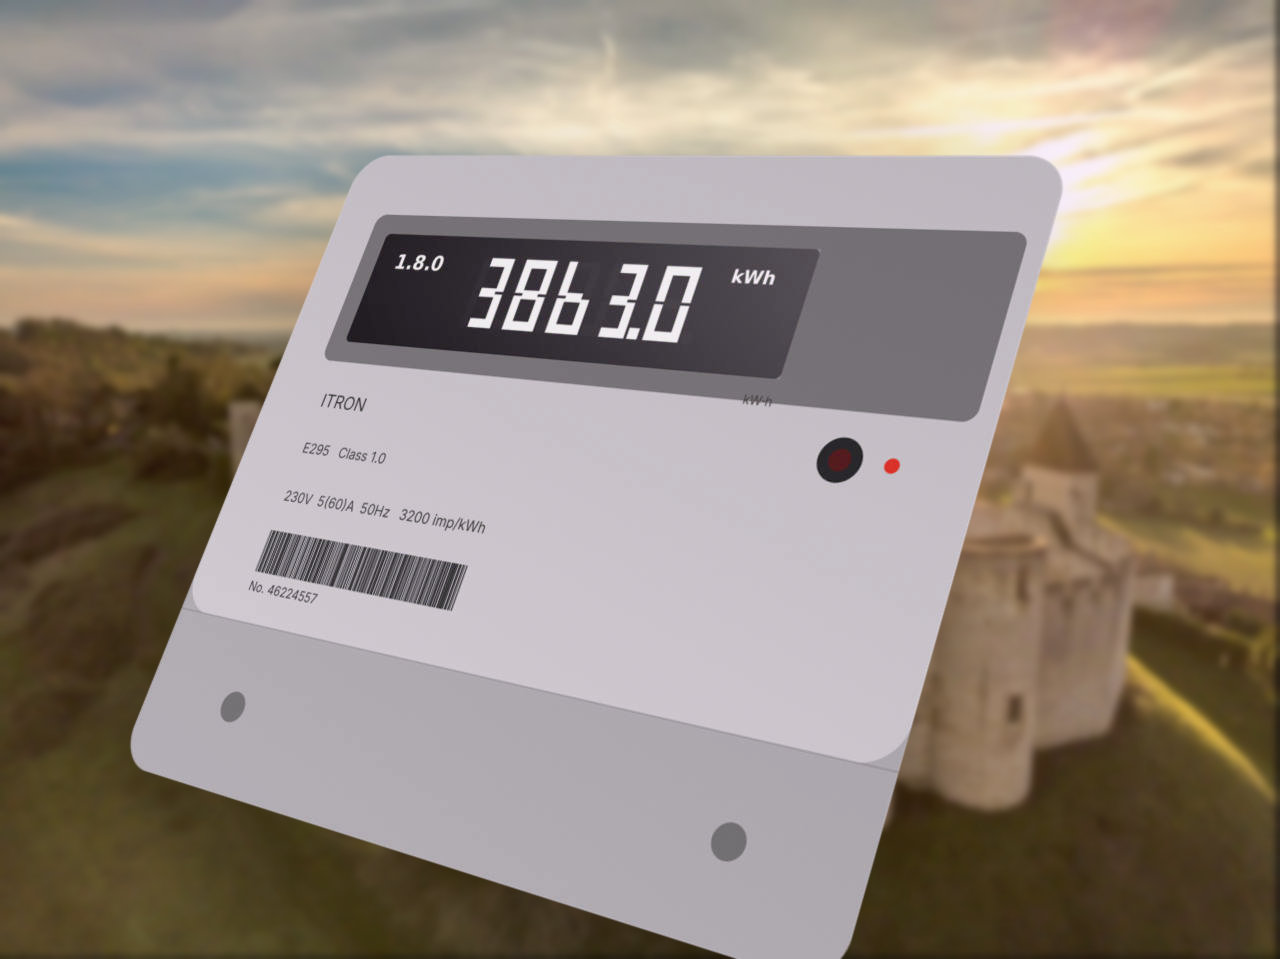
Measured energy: 3863.0 kWh
